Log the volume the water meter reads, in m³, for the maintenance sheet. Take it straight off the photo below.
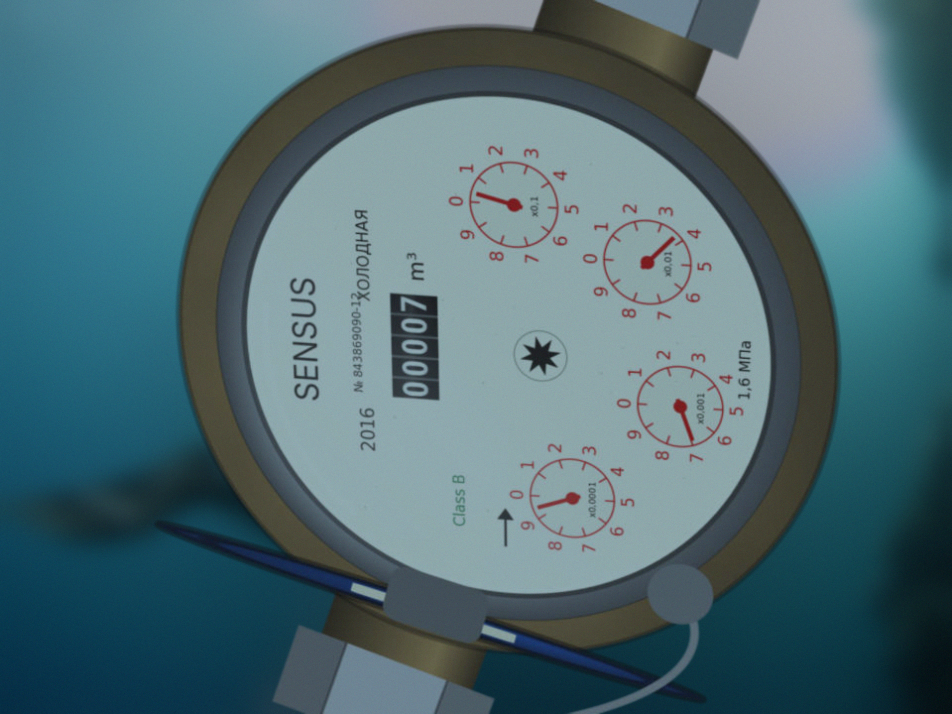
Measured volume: 7.0369 m³
